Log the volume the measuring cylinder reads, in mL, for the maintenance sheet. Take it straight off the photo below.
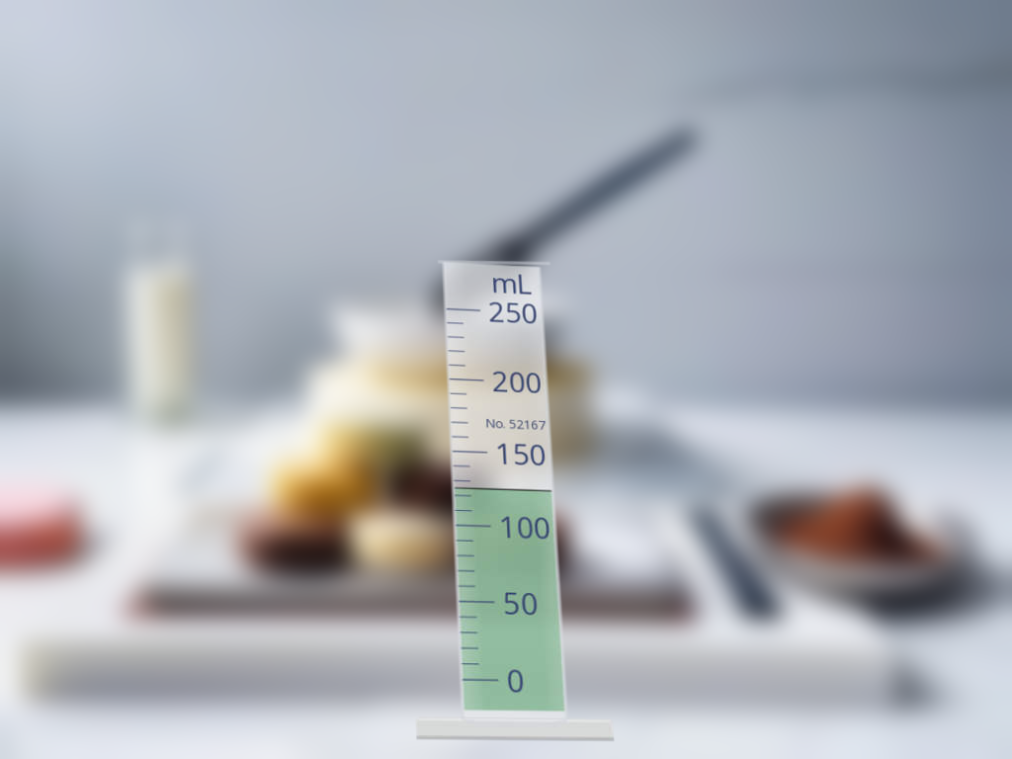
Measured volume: 125 mL
